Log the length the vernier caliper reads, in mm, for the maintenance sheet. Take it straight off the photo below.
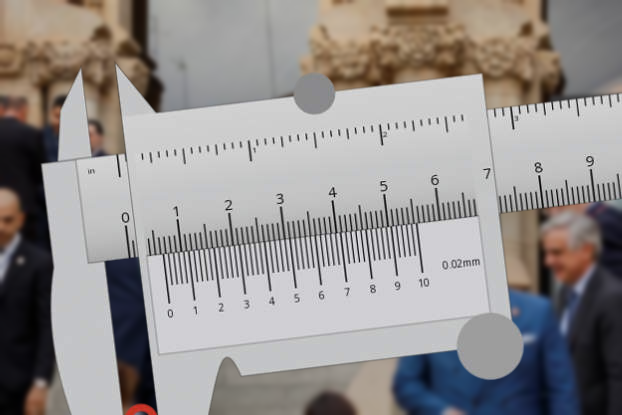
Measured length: 6.5 mm
